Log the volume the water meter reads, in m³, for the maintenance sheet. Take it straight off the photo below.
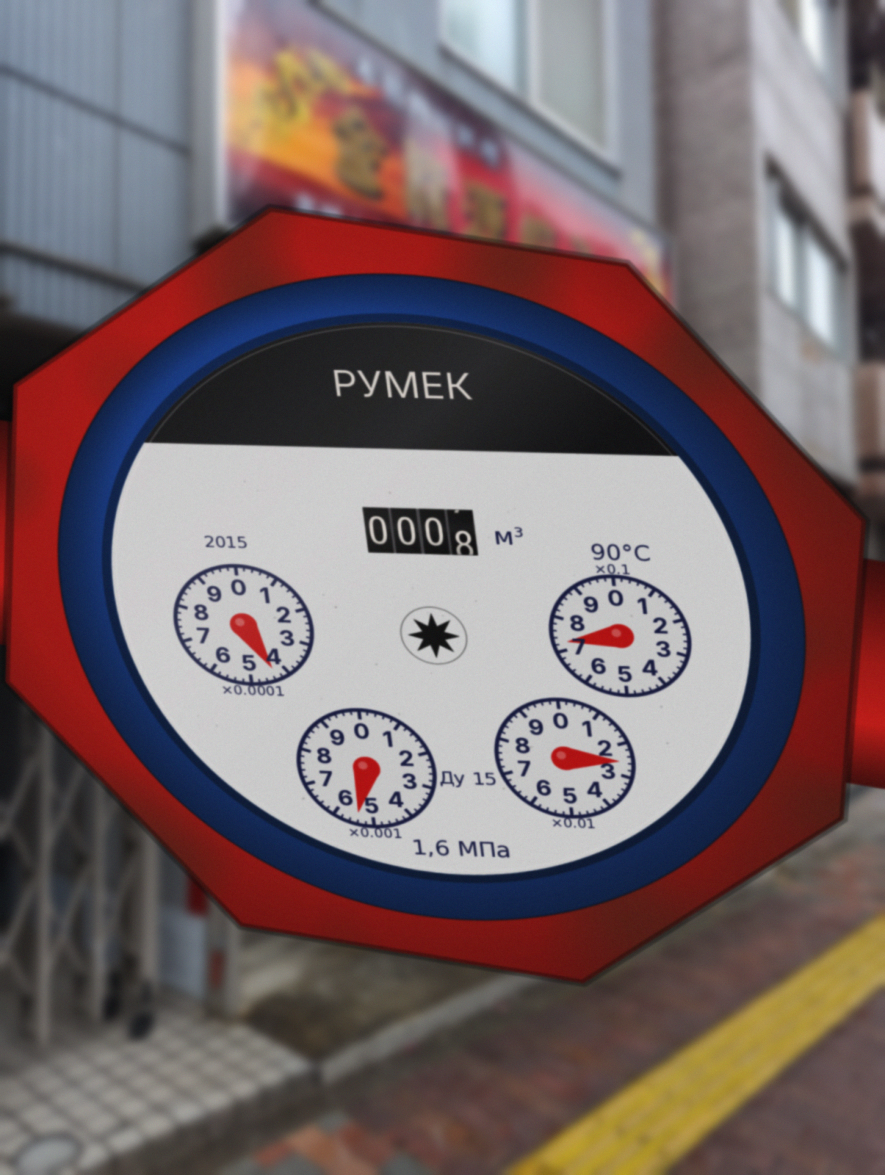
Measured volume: 7.7254 m³
